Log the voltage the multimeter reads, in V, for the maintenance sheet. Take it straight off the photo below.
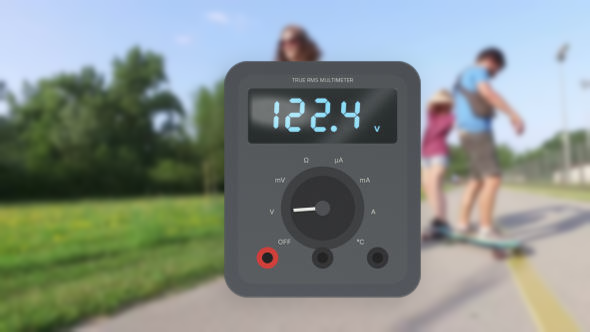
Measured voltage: 122.4 V
